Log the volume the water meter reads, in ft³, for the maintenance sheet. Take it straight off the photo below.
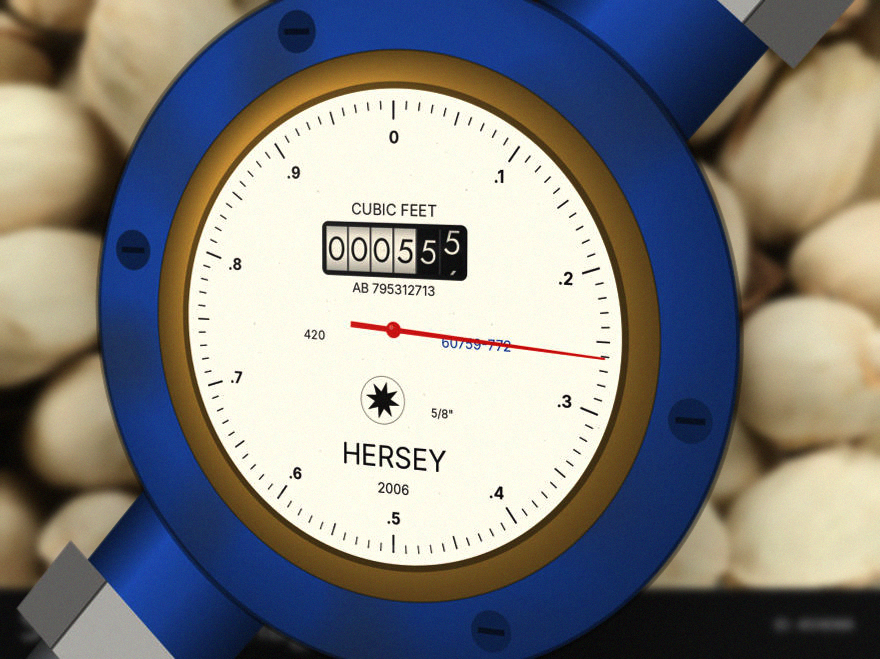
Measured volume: 555.26 ft³
